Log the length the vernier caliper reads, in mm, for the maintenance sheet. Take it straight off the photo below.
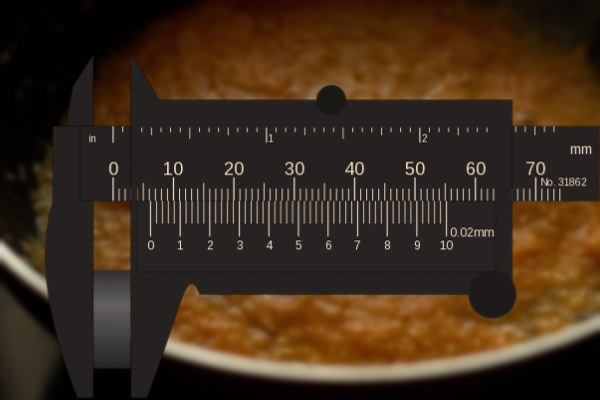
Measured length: 6.2 mm
